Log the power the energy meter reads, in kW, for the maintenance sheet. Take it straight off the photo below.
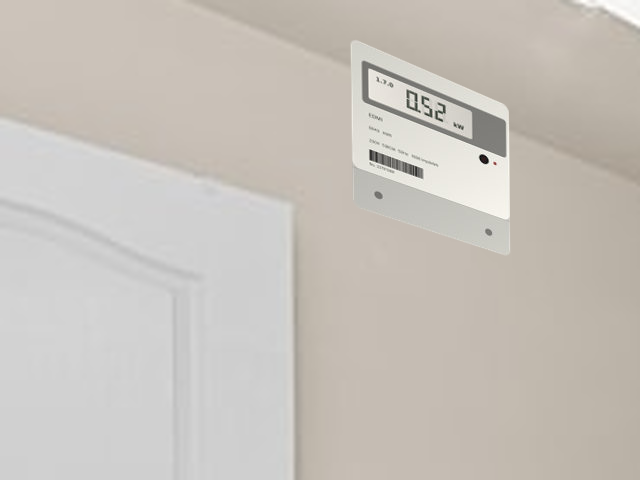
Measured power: 0.52 kW
